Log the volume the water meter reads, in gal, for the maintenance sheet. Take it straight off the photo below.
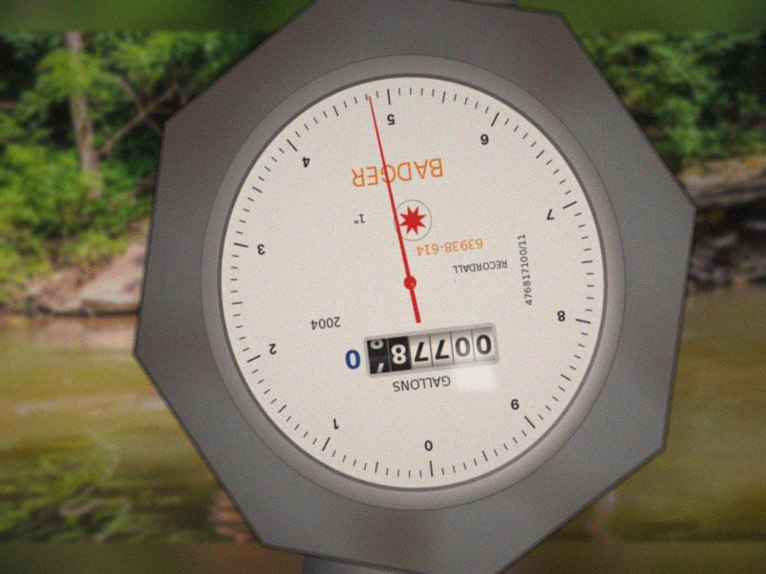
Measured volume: 77874.8 gal
